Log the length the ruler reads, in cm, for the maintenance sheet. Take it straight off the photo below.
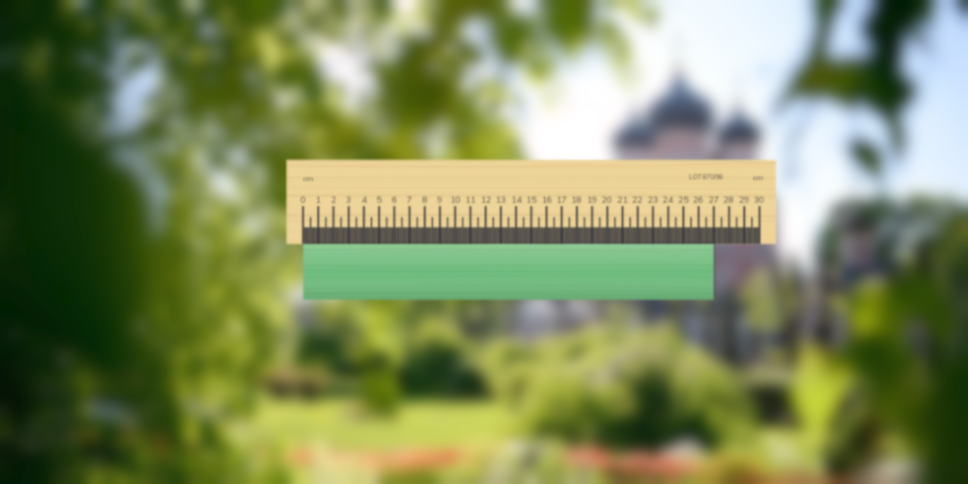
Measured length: 27 cm
